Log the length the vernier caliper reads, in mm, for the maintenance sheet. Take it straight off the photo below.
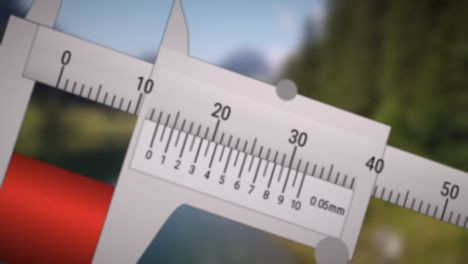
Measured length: 13.0 mm
